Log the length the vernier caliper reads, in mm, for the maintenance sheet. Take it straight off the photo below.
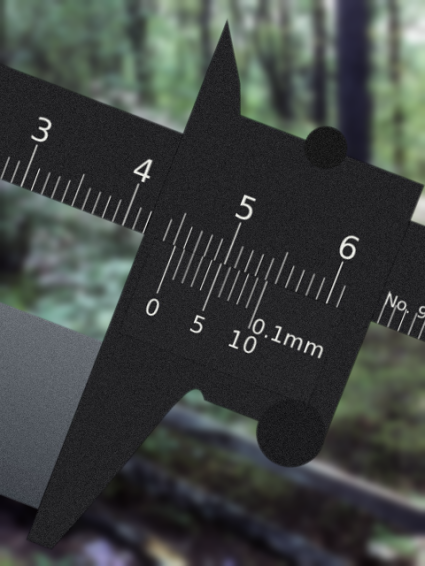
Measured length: 45.2 mm
